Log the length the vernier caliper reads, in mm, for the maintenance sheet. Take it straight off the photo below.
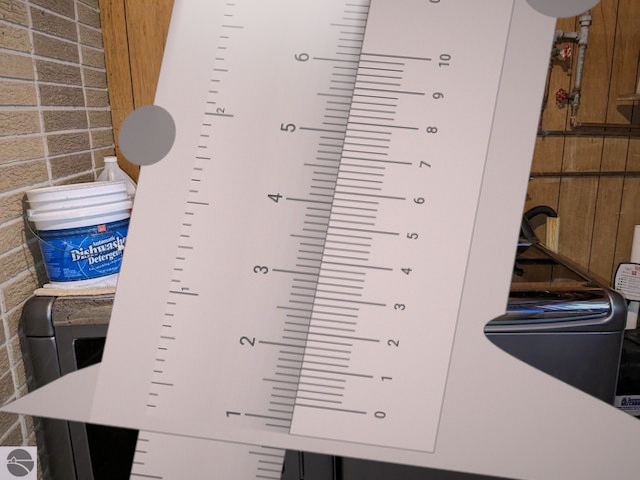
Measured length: 12.2 mm
